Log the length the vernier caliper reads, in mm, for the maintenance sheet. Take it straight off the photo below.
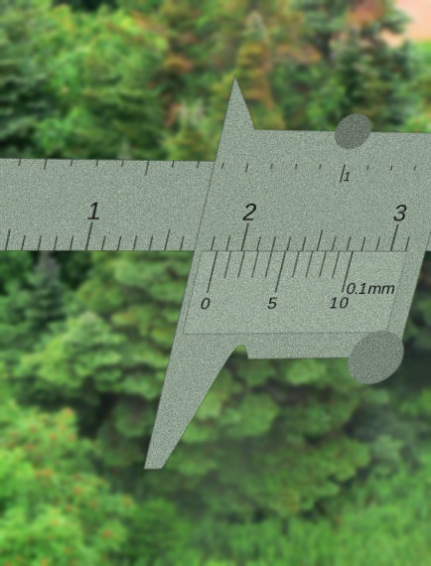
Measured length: 18.4 mm
